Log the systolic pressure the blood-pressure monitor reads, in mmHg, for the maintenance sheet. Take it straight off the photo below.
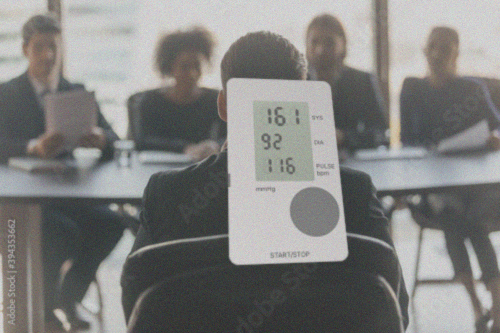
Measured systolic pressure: 161 mmHg
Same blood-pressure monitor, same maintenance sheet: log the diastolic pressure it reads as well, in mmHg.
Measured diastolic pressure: 92 mmHg
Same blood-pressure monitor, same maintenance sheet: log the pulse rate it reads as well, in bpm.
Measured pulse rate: 116 bpm
